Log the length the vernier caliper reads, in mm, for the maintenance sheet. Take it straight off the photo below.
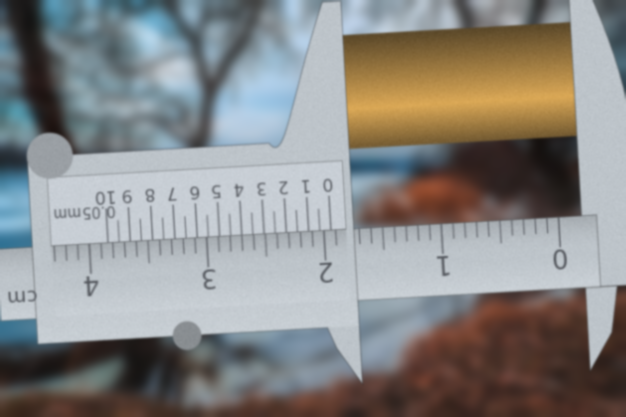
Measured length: 19.4 mm
